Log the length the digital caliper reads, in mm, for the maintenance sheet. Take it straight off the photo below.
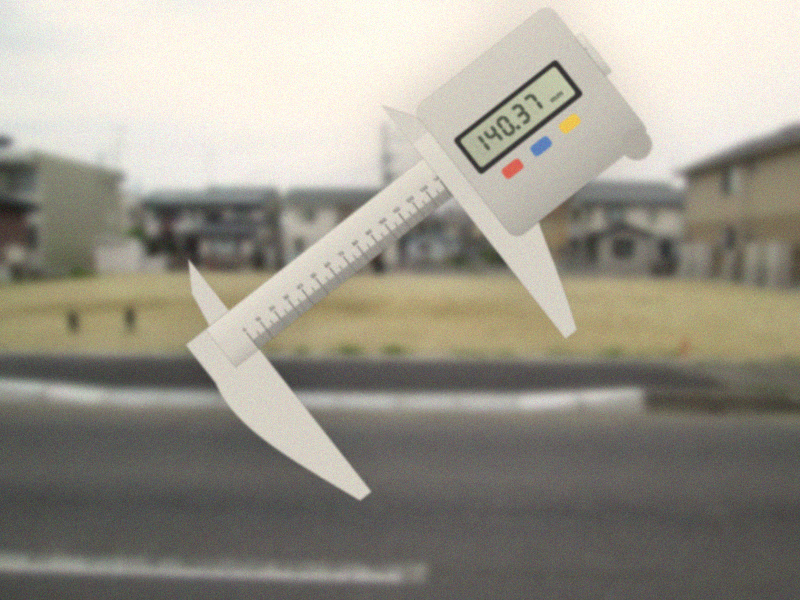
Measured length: 140.37 mm
